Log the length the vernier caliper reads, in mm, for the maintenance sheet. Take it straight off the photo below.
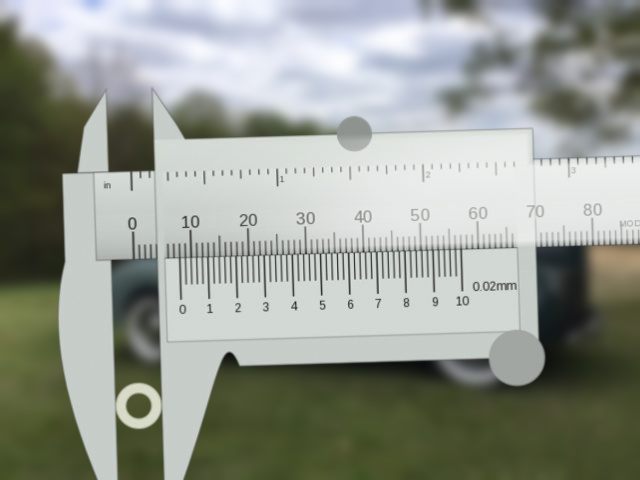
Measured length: 8.0 mm
